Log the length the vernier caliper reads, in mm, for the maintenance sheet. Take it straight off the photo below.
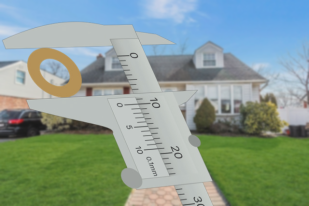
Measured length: 10.0 mm
